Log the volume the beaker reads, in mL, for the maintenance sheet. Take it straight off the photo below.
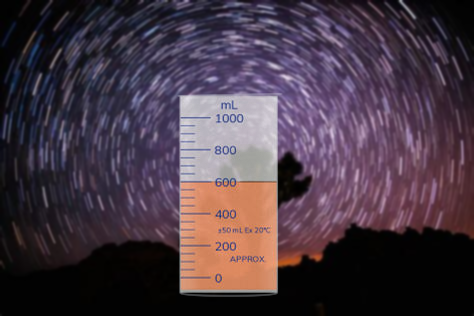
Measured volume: 600 mL
